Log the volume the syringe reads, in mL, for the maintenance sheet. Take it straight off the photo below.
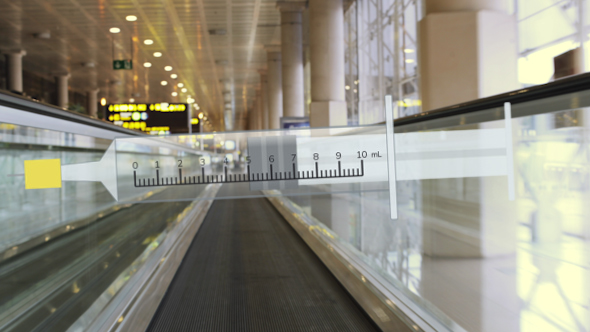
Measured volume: 5 mL
